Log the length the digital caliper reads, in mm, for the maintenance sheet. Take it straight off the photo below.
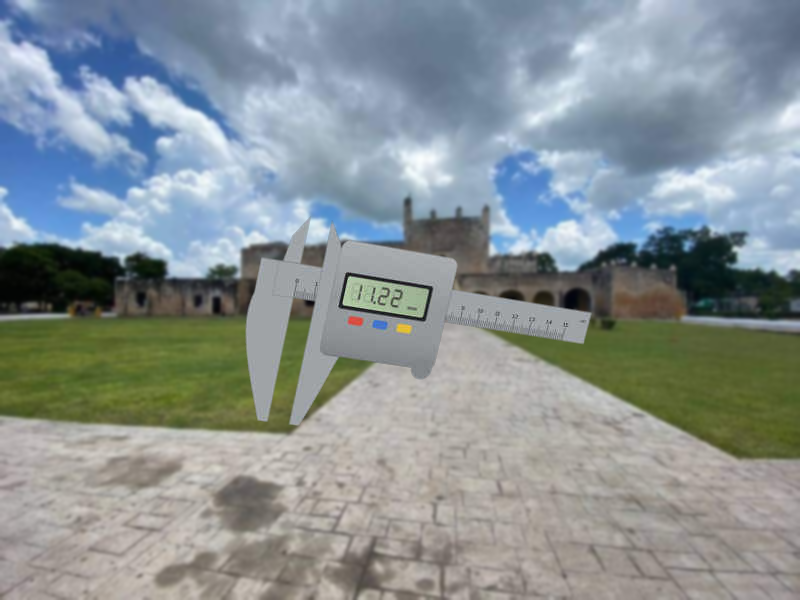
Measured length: 11.22 mm
